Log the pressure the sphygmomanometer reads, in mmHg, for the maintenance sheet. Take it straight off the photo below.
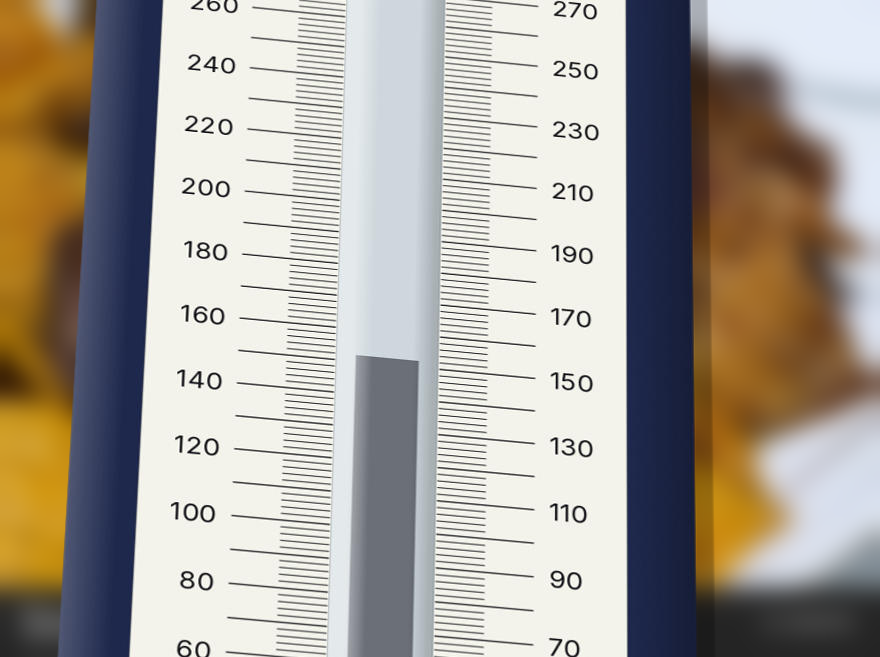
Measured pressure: 152 mmHg
